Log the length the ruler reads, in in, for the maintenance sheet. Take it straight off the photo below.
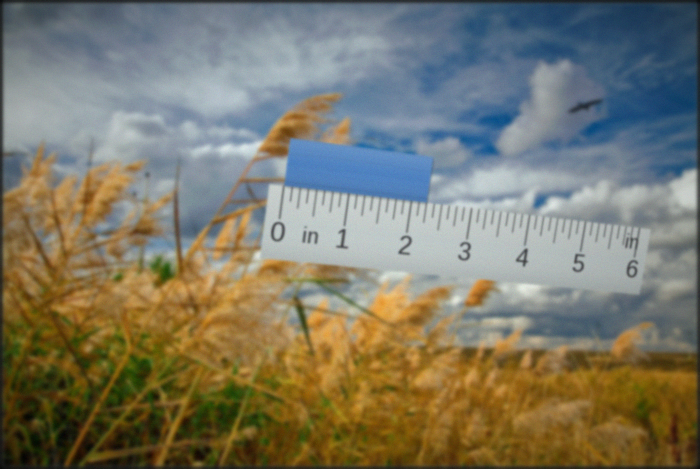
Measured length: 2.25 in
